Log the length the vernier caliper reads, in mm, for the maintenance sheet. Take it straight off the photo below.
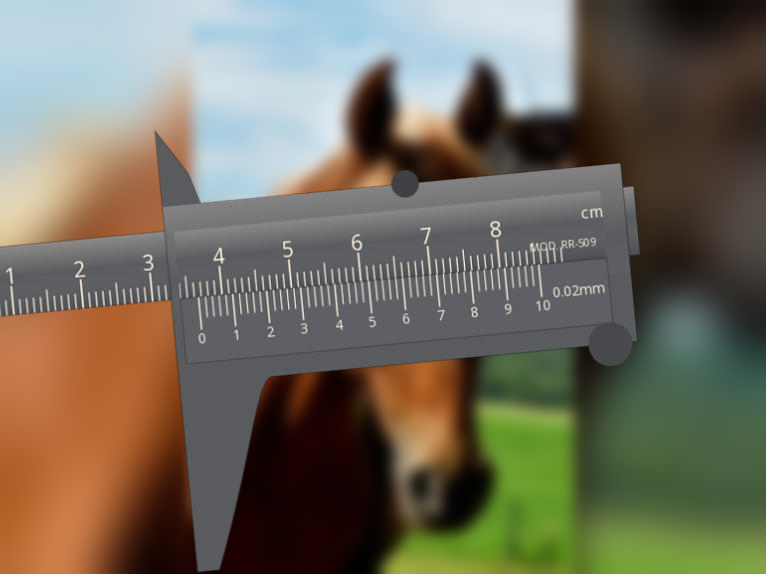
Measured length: 36.6 mm
